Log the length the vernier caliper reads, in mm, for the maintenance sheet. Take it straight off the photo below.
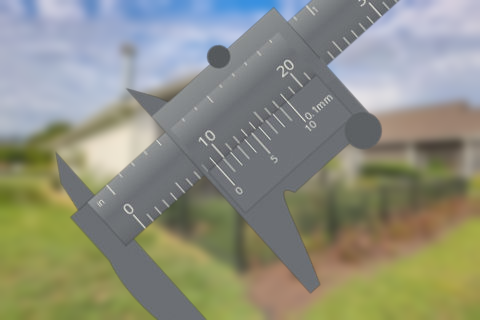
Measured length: 9.0 mm
